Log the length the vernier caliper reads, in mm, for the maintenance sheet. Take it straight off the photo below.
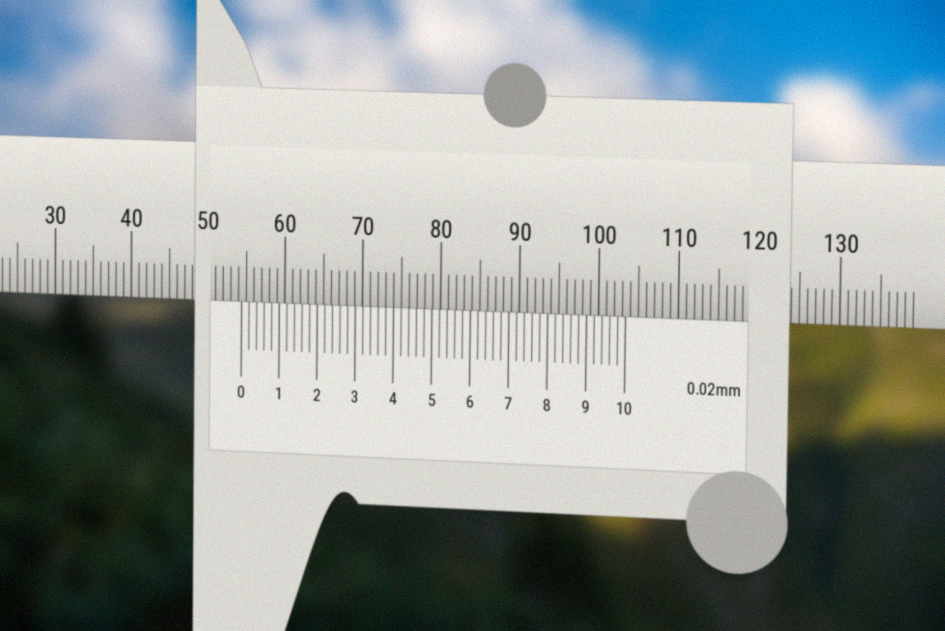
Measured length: 54.4 mm
